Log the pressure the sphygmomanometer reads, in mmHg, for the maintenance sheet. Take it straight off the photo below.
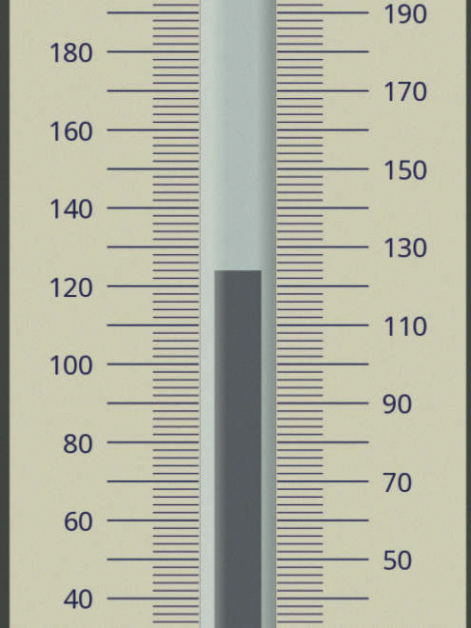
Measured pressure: 124 mmHg
